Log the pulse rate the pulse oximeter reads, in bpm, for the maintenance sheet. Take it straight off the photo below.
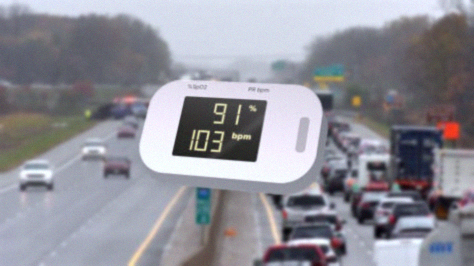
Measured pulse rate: 103 bpm
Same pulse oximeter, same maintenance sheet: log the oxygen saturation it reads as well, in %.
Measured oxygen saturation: 91 %
